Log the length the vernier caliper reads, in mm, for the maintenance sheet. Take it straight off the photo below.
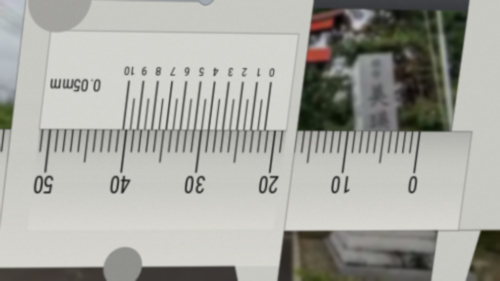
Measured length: 21.4 mm
